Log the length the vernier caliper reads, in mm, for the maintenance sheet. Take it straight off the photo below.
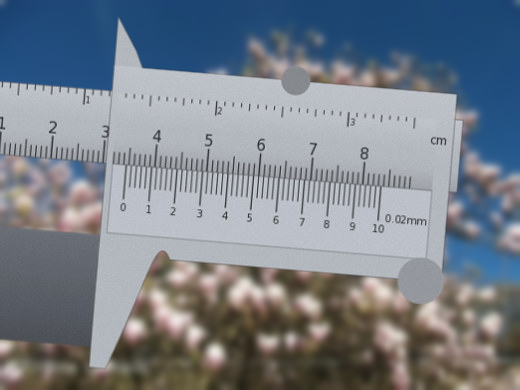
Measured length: 34.5 mm
